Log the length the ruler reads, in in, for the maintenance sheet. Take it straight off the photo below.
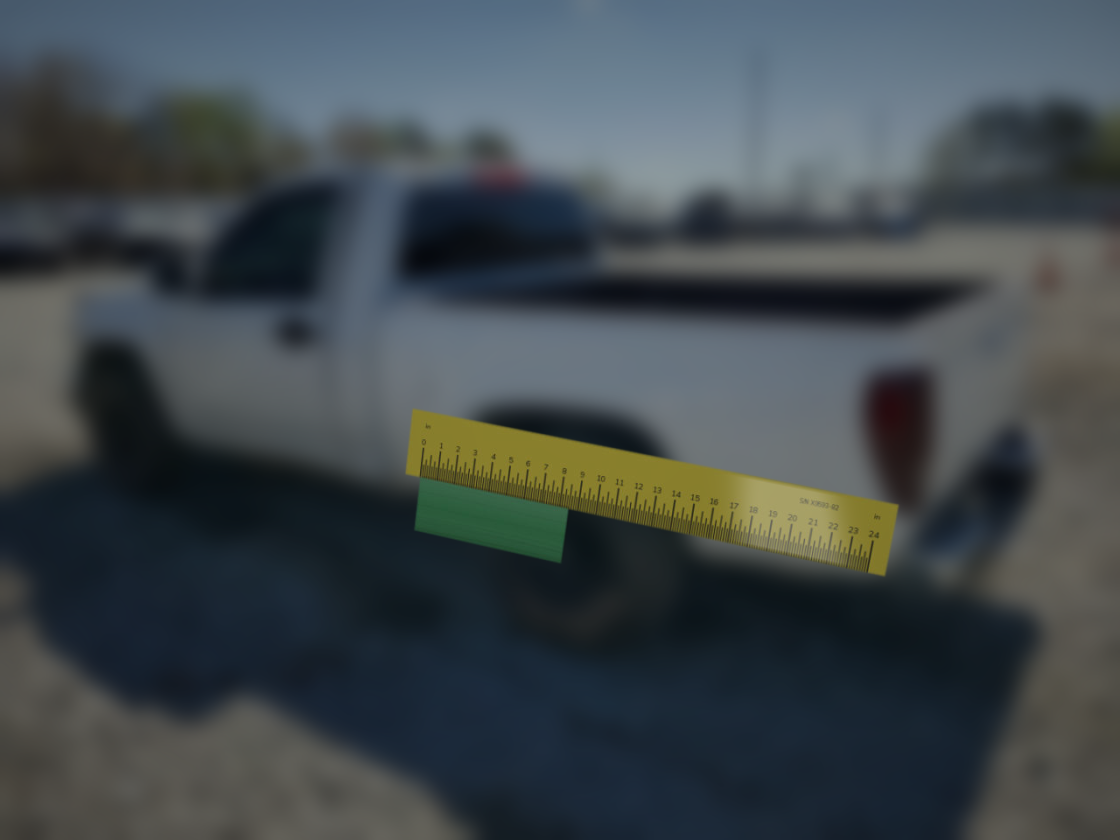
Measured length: 8.5 in
